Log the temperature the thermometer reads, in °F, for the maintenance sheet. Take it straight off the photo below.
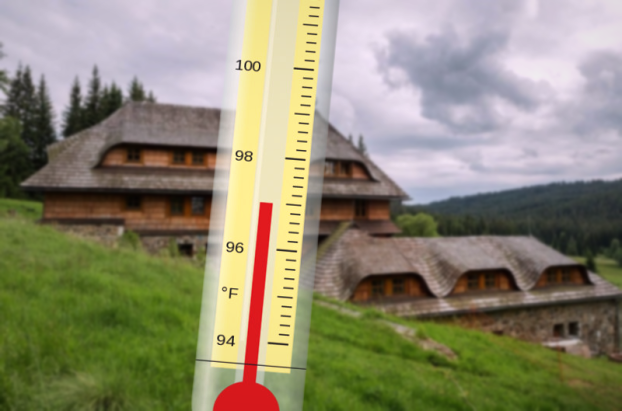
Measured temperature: 97 °F
